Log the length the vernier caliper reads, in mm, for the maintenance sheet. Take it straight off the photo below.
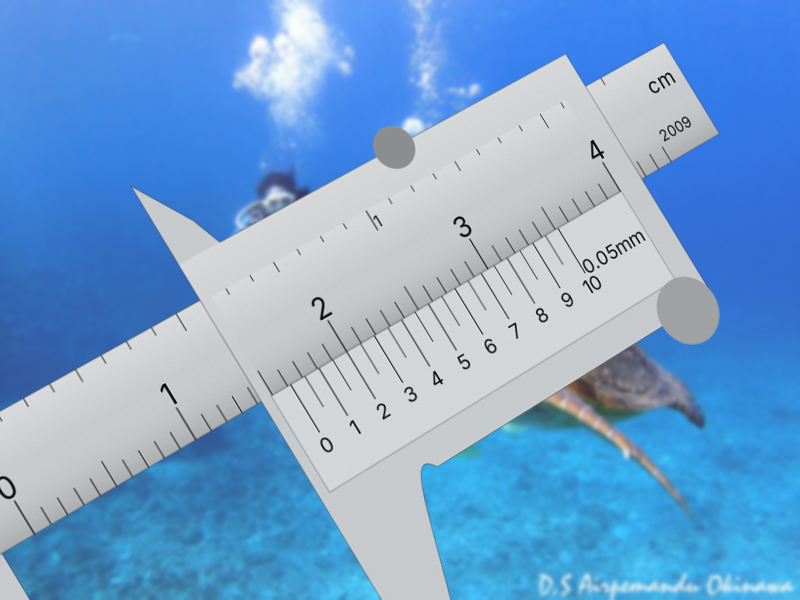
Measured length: 16.2 mm
